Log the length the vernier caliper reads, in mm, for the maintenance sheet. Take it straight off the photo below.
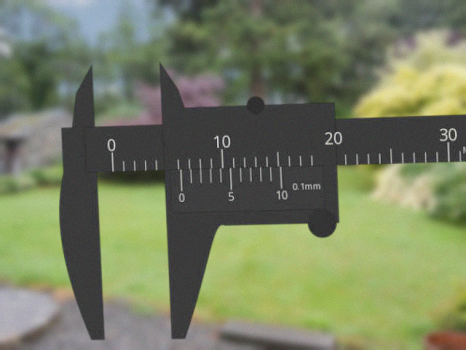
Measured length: 6.2 mm
